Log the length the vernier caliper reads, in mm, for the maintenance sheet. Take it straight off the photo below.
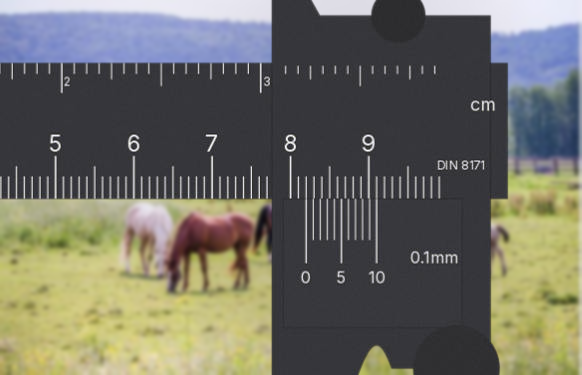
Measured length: 82.0 mm
